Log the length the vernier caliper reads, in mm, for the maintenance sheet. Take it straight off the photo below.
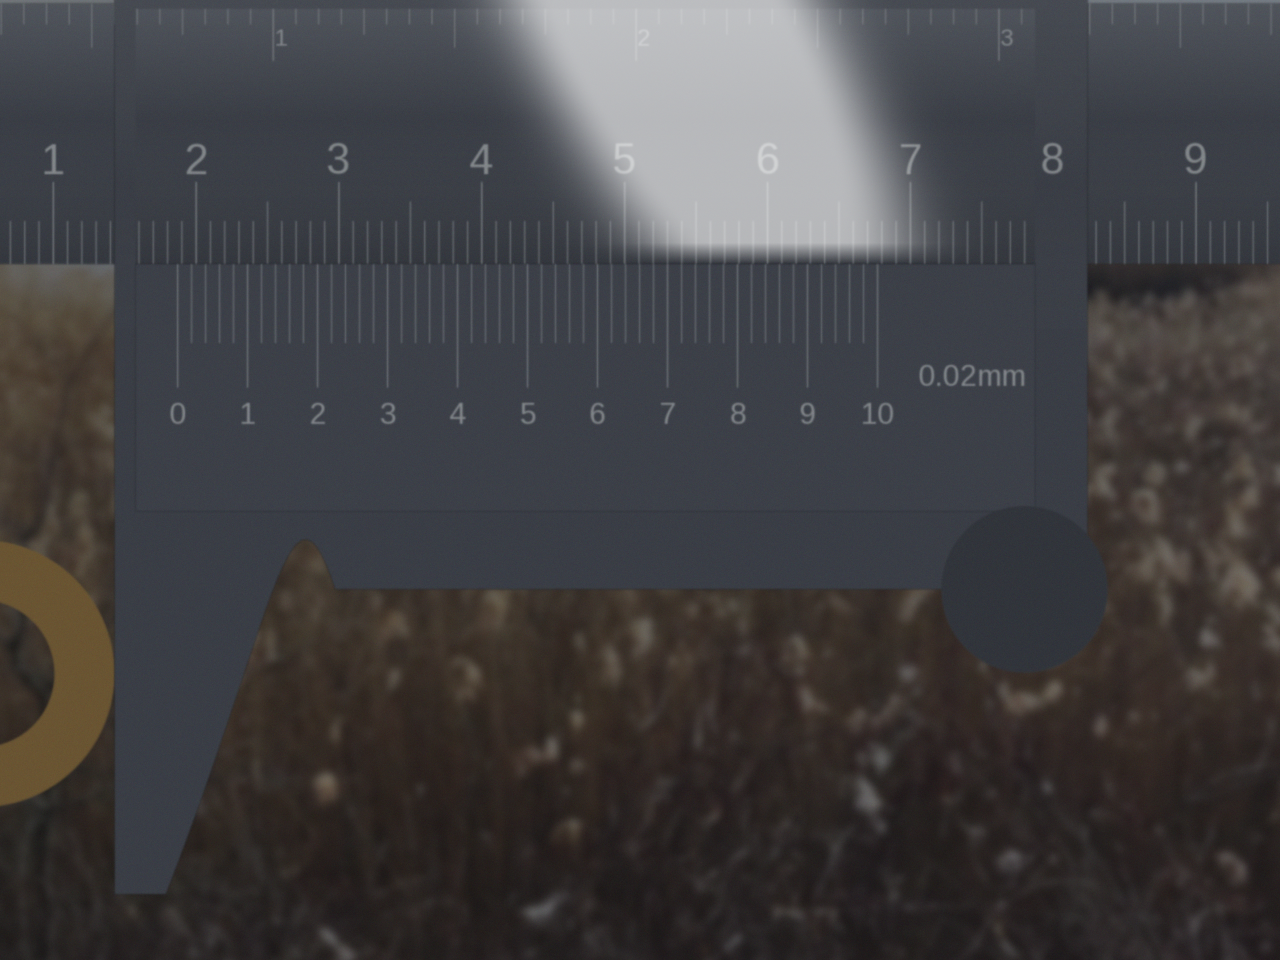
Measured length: 18.7 mm
